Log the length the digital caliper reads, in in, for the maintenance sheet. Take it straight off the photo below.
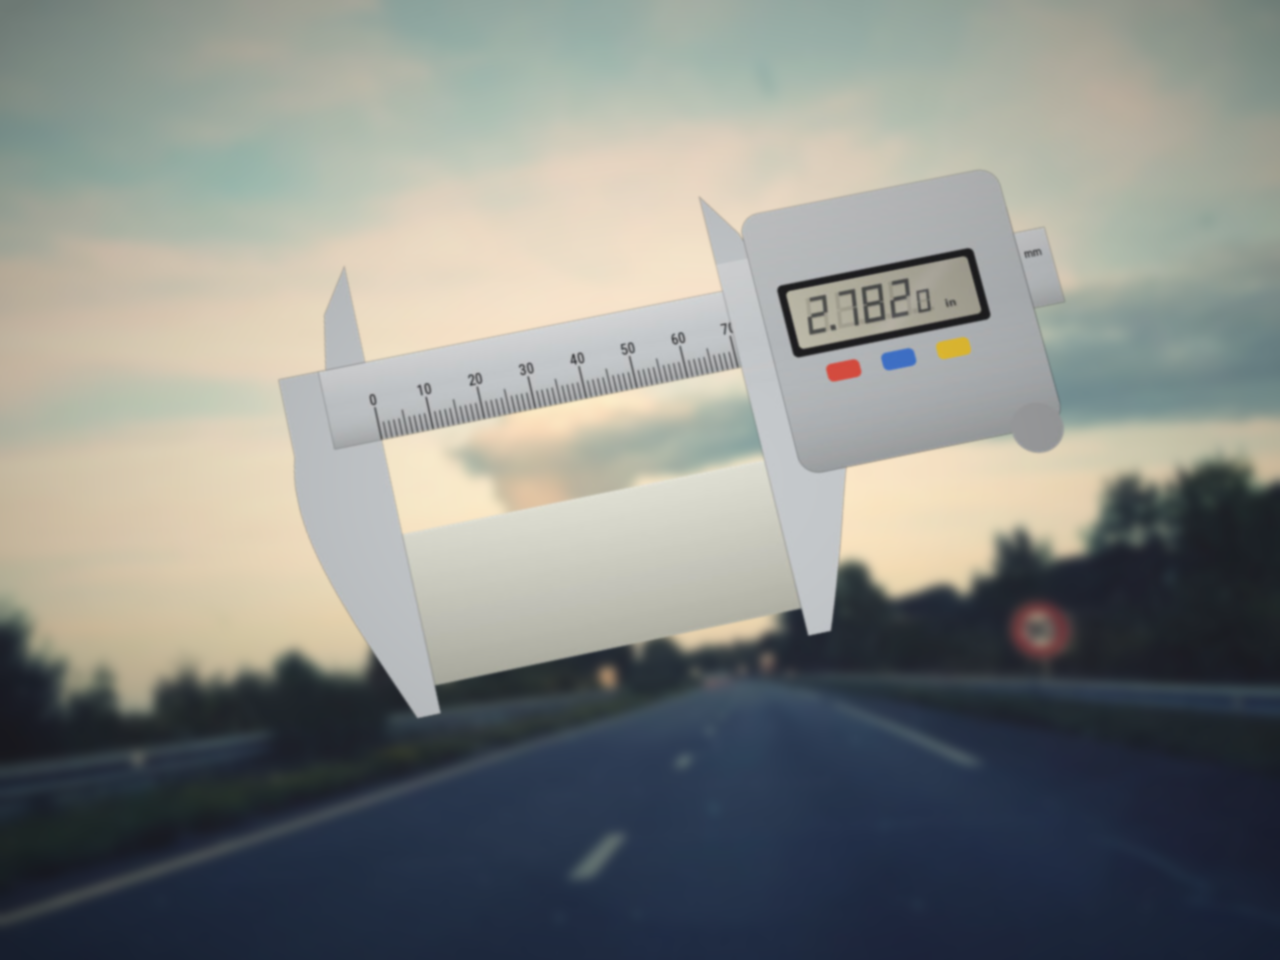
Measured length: 2.7820 in
